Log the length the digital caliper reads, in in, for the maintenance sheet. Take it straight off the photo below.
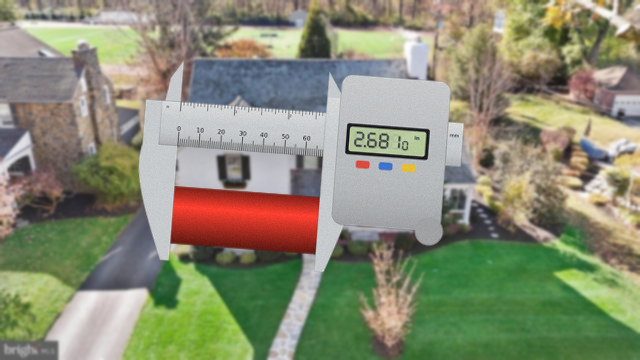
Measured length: 2.6810 in
